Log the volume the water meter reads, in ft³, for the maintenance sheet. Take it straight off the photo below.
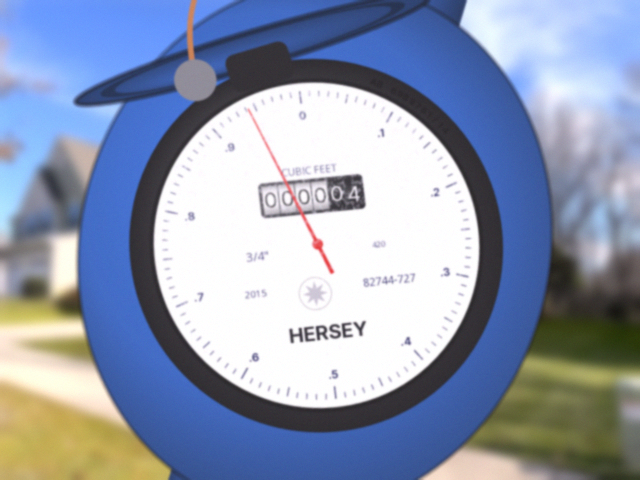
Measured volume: 3.94 ft³
